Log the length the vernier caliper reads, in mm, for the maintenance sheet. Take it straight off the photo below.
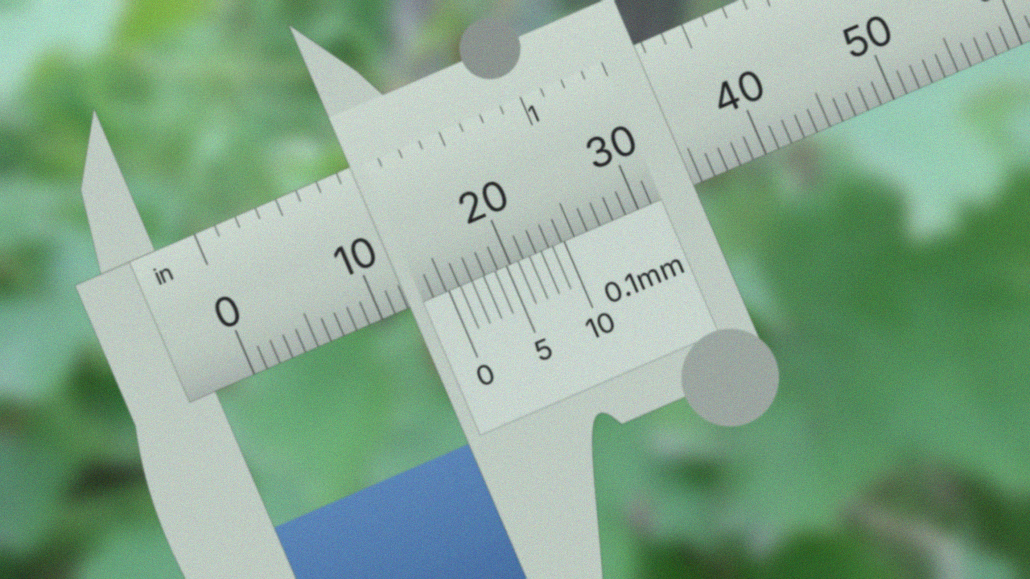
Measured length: 15.2 mm
